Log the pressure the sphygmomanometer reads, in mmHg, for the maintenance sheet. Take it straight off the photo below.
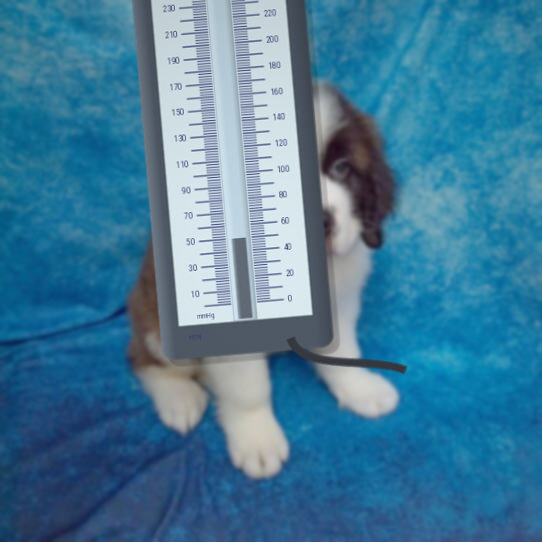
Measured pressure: 50 mmHg
